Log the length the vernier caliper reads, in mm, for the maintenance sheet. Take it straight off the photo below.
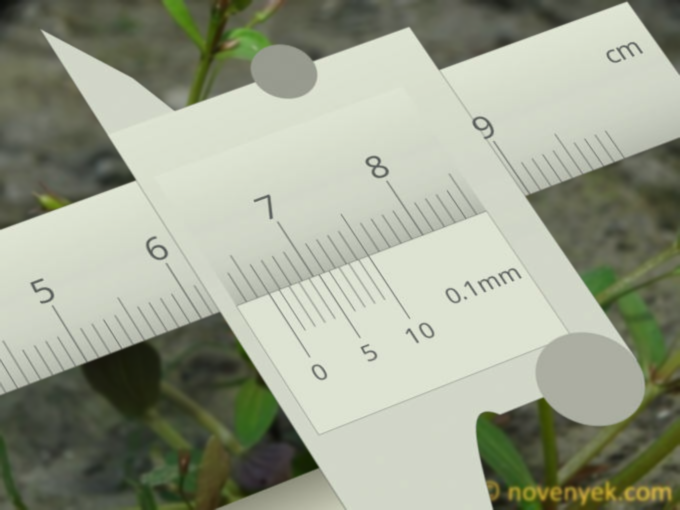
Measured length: 66.0 mm
